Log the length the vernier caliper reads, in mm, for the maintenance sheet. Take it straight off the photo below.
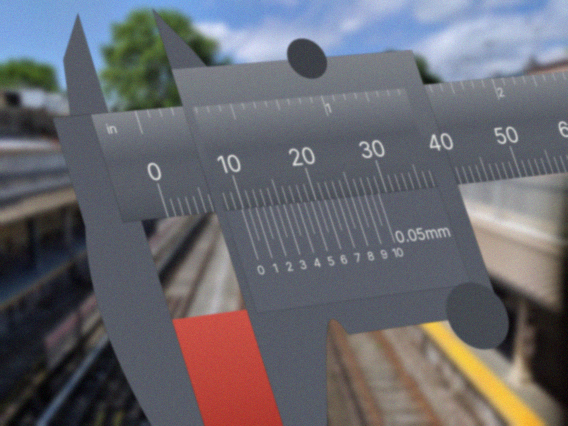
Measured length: 9.8 mm
